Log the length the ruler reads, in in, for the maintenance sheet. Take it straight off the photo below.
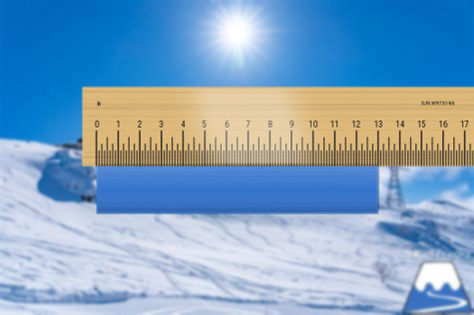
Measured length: 13 in
